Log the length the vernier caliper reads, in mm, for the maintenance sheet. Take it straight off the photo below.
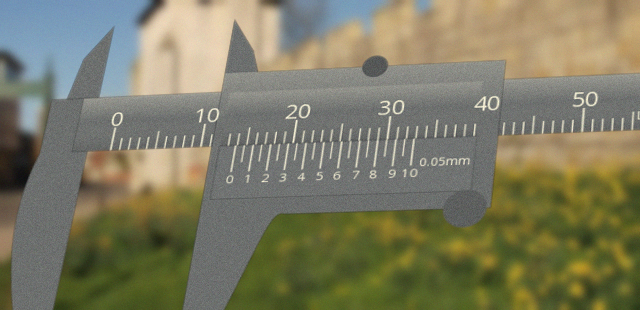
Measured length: 13.8 mm
